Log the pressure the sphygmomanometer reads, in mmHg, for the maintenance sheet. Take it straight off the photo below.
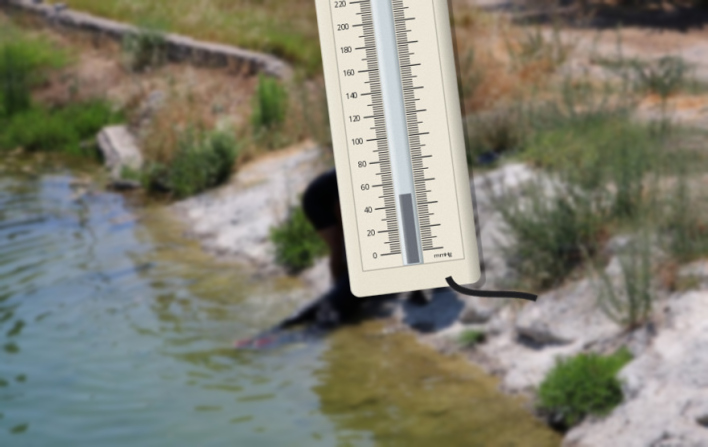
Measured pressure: 50 mmHg
